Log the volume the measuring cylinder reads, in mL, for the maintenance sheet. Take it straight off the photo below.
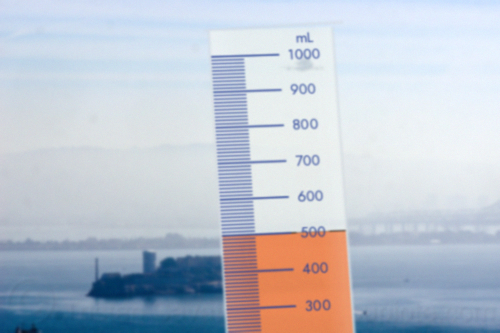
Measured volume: 500 mL
